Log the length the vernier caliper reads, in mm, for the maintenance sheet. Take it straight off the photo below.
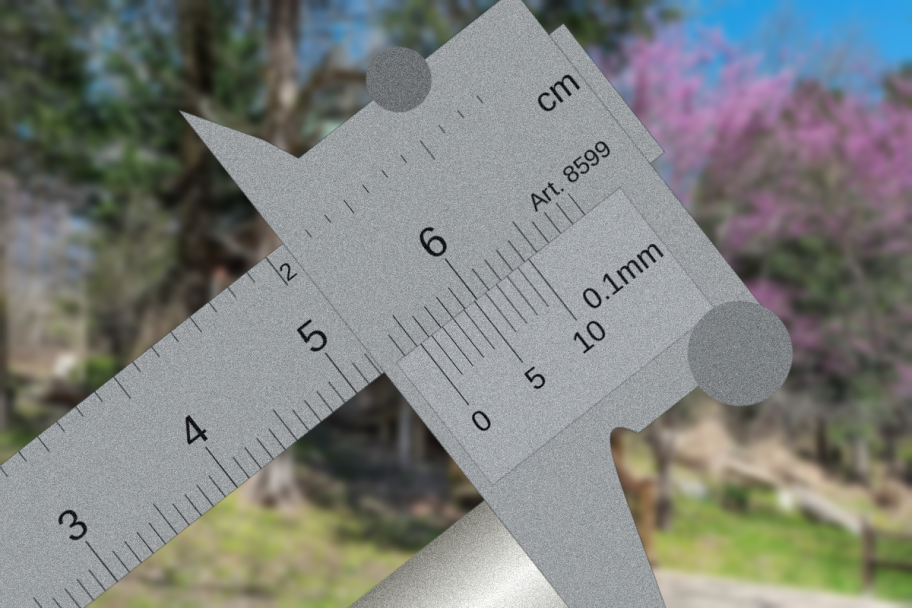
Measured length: 55.3 mm
